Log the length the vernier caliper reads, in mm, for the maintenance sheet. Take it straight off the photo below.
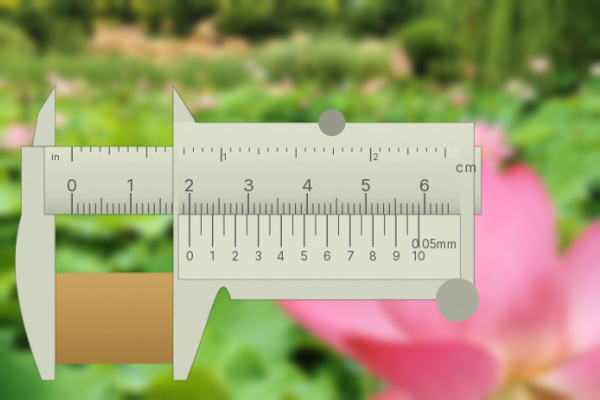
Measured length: 20.0 mm
